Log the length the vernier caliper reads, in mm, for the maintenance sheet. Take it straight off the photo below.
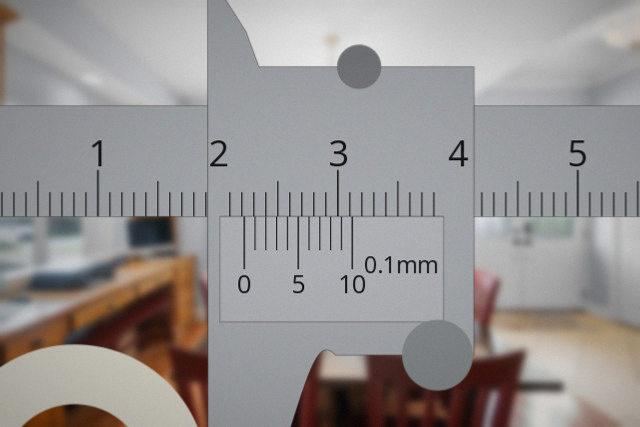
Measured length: 22.2 mm
